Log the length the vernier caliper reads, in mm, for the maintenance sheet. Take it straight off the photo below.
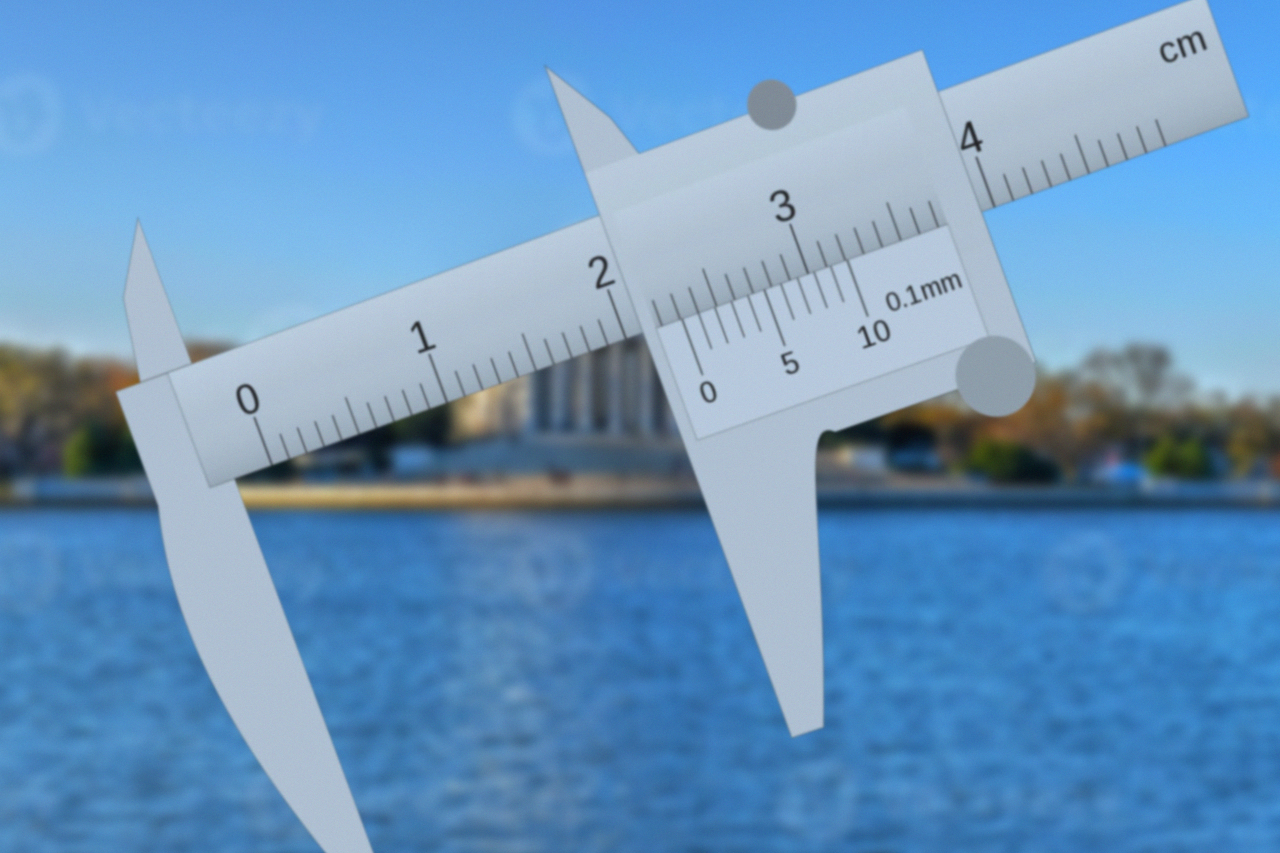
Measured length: 23.1 mm
